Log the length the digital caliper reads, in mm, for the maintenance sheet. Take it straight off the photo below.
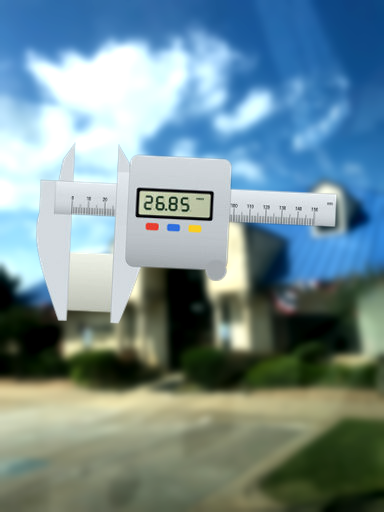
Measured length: 26.85 mm
